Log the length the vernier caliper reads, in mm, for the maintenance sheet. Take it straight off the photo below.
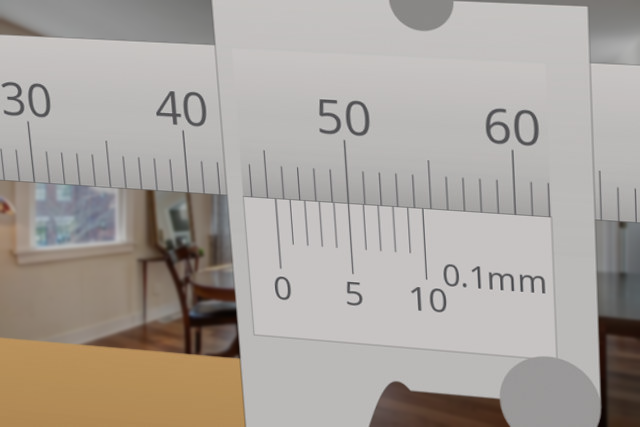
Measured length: 45.5 mm
